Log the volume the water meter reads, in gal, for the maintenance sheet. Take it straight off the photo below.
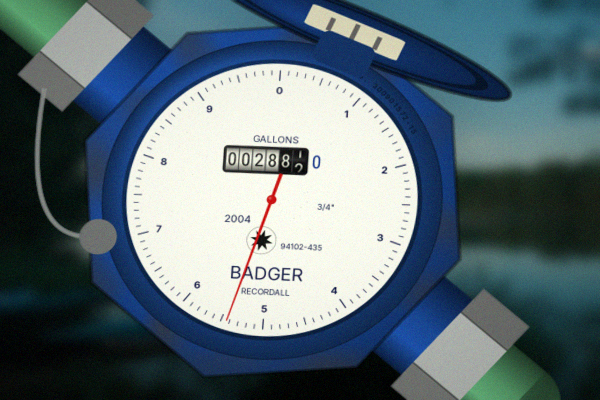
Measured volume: 28815.4 gal
